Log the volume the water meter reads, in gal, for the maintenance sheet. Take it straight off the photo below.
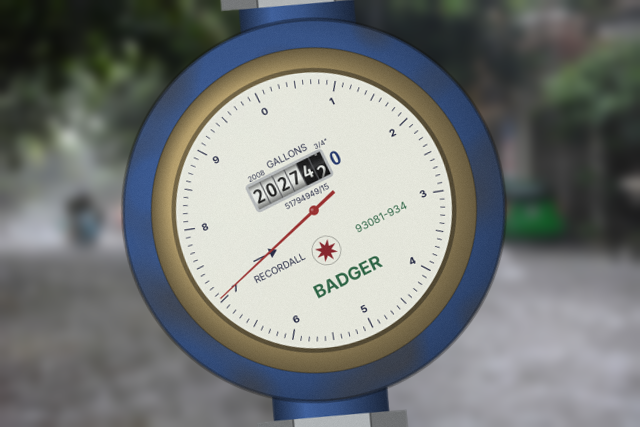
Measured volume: 2027417.0 gal
